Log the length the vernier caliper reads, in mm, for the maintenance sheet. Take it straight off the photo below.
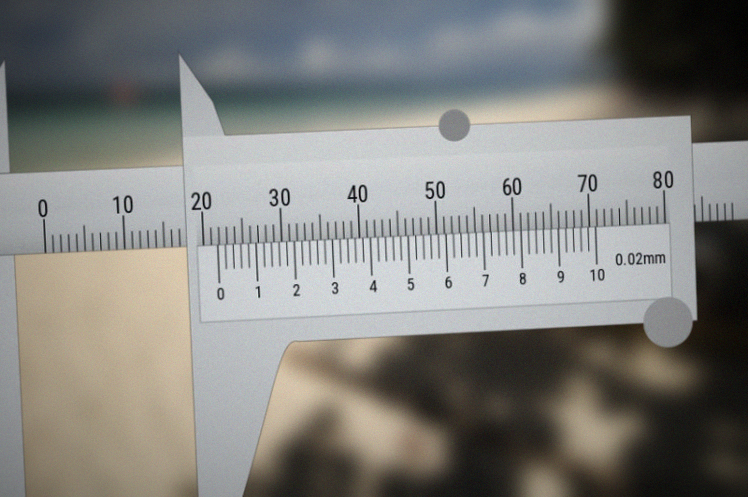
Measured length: 21.8 mm
